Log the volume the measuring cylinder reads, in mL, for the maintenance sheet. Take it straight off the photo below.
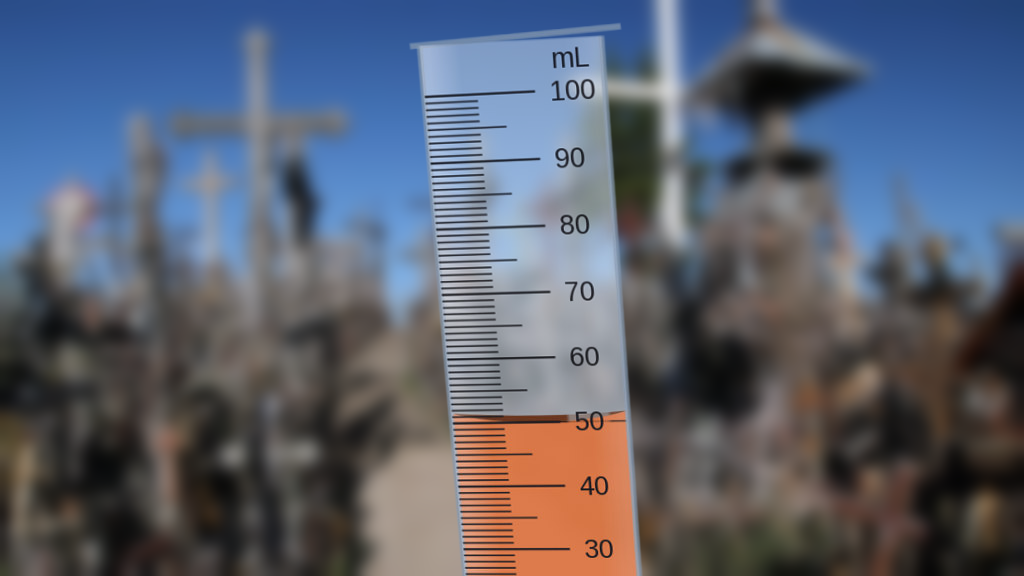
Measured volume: 50 mL
